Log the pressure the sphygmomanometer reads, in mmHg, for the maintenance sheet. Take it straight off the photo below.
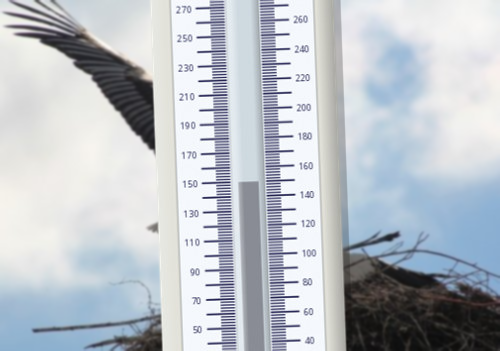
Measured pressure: 150 mmHg
